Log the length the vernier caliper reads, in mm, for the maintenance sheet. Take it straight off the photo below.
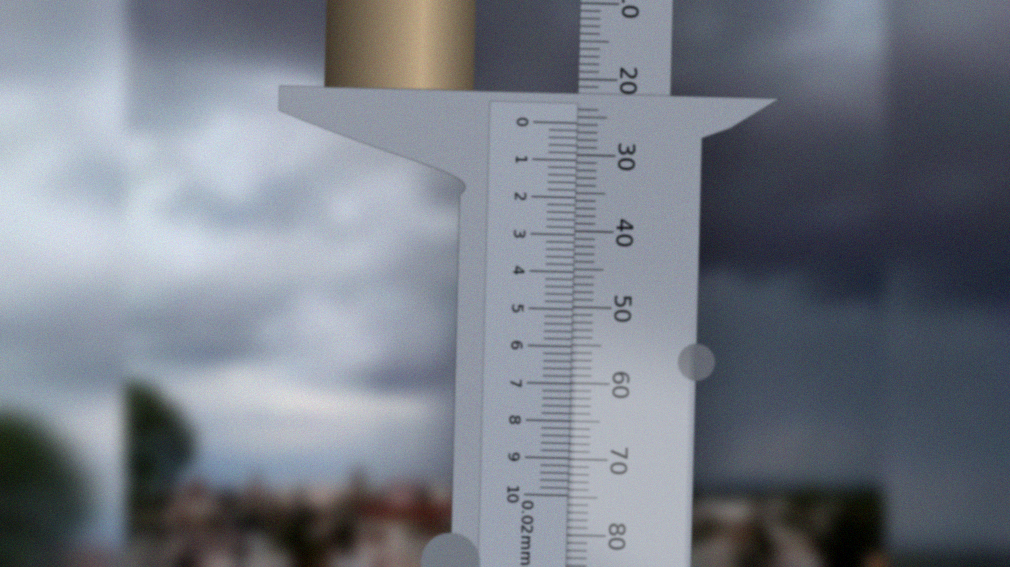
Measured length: 25.8 mm
